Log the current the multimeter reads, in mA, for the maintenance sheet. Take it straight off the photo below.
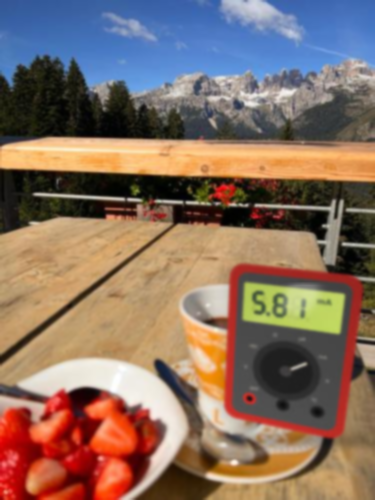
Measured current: 5.81 mA
